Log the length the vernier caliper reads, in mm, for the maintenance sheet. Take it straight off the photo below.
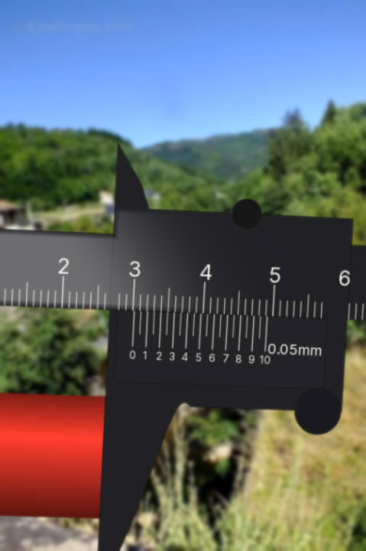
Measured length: 30.2 mm
